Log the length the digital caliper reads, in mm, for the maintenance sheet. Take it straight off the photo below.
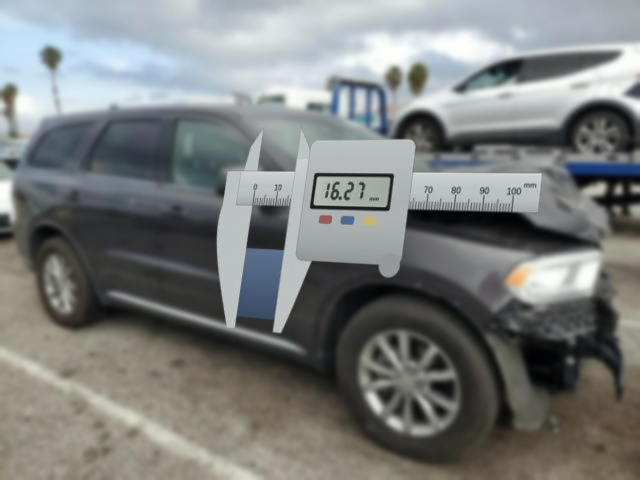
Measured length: 16.27 mm
